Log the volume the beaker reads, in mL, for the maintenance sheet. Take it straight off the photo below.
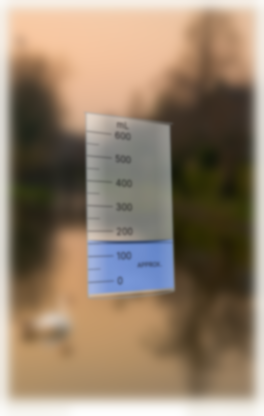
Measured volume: 150 mL
